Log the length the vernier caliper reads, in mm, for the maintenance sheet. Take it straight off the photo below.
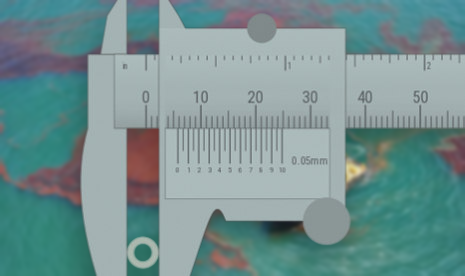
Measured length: 5.8 mm
